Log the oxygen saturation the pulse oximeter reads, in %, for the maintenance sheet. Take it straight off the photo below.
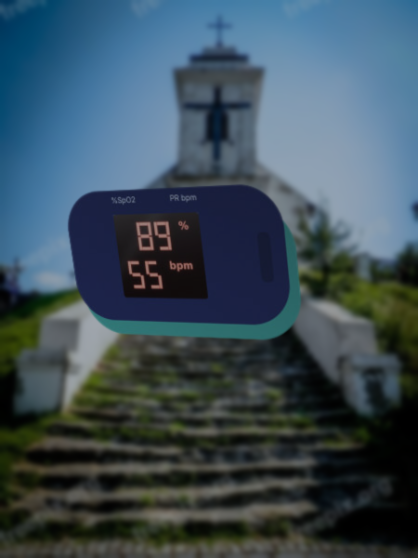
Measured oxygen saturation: 89 %
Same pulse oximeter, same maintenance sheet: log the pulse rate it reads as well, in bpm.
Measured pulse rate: 55 bpm
